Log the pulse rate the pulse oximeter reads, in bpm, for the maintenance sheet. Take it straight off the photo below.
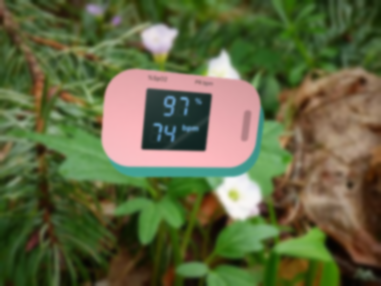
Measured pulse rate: 74 bpm
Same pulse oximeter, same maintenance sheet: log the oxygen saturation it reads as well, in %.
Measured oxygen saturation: 97 %
